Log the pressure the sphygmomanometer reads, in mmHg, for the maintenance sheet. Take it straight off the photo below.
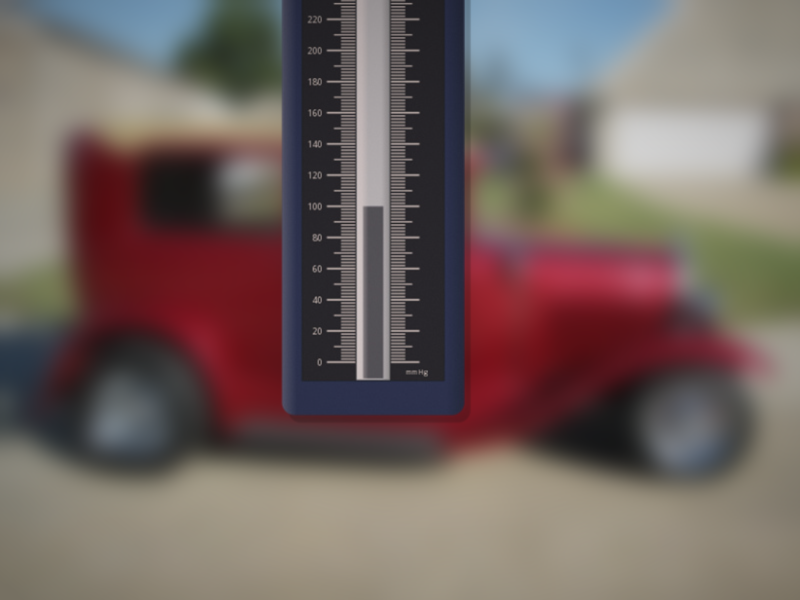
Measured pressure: 100 mmHg
